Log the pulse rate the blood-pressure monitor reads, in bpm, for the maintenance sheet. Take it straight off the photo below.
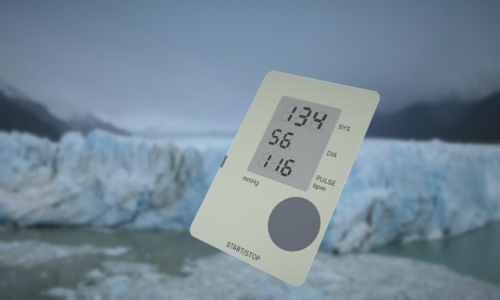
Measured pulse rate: 116 bpm
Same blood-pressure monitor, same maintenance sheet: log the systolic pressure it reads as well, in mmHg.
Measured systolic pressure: 134 mmHg
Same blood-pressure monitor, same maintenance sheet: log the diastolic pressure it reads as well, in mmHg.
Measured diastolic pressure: 56 mmHg
